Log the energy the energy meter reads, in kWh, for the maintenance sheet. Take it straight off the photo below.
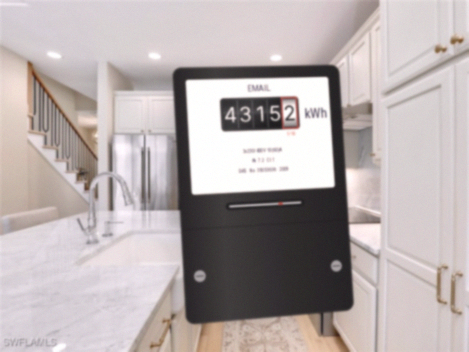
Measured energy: 4315.2 kWh
